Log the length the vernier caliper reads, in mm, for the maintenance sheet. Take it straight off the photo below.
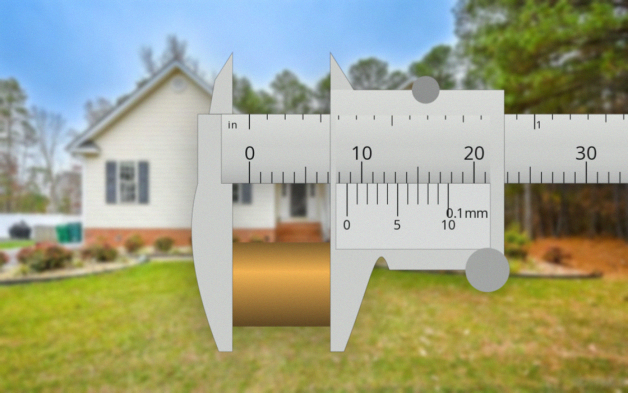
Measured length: 8.7 mm
